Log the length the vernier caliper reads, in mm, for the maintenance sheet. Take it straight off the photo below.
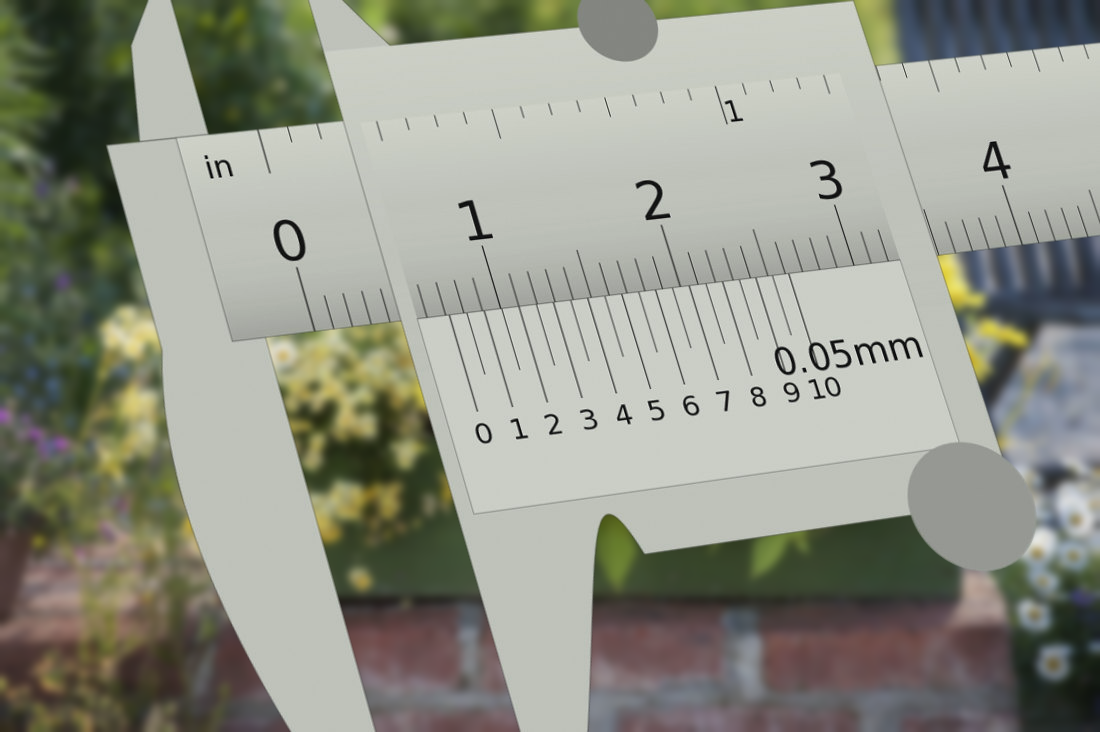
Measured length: 7.2 mm
